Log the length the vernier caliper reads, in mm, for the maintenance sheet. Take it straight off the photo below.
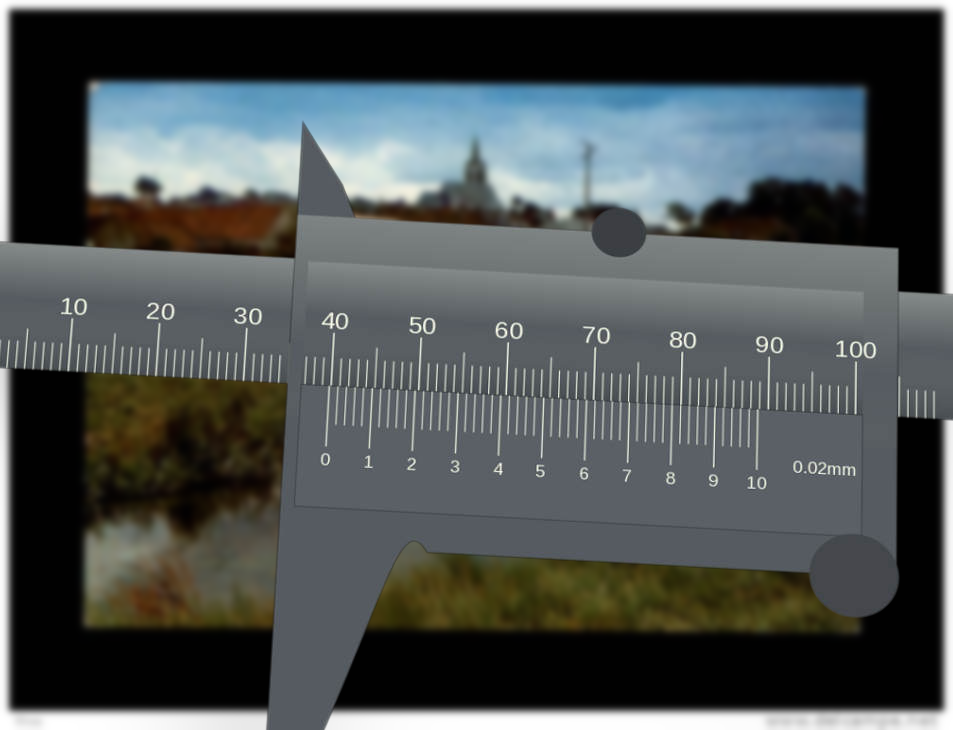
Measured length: 39.8 mm
